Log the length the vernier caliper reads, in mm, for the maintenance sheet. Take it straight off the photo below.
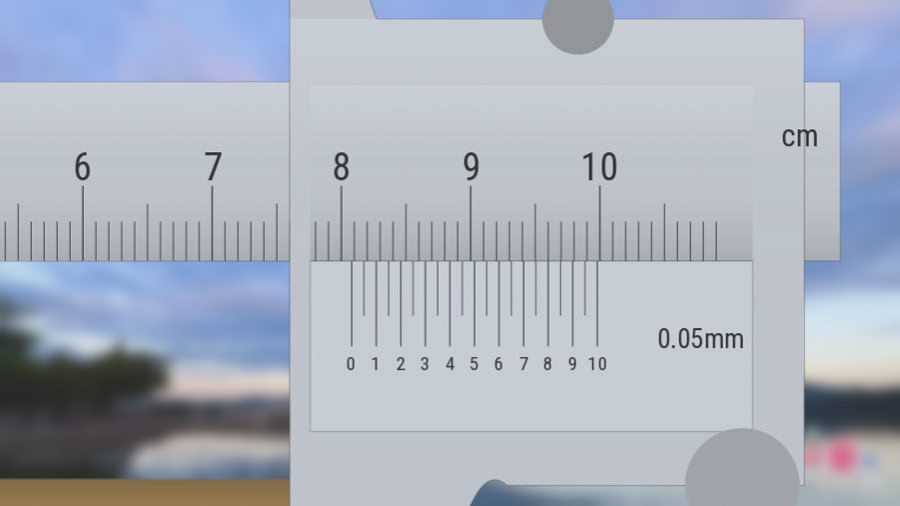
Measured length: 80.8 mm
